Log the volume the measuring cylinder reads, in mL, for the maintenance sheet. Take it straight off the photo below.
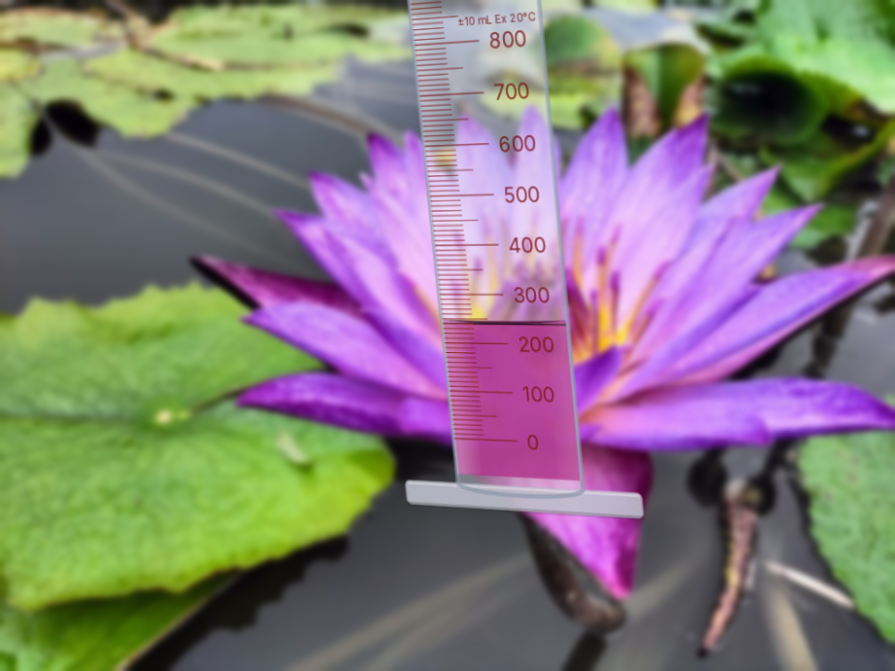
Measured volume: 240 mL
